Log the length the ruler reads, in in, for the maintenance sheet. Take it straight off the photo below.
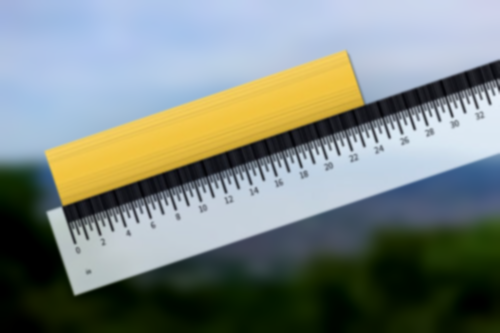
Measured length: 24 in
